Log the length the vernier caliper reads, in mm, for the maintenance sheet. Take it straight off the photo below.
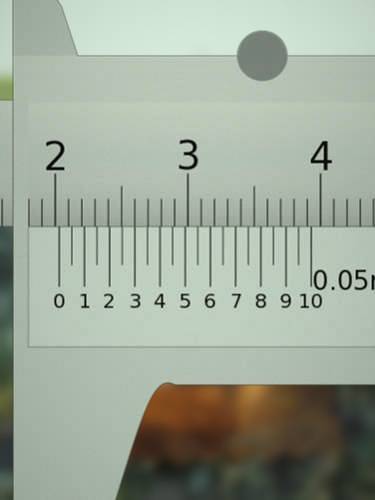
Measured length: 20.3 mm
